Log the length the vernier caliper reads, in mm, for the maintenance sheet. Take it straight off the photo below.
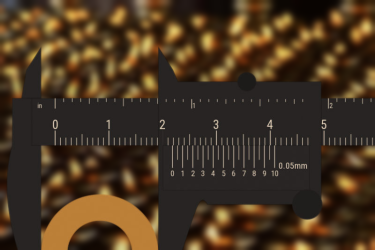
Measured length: 21.8 mm
